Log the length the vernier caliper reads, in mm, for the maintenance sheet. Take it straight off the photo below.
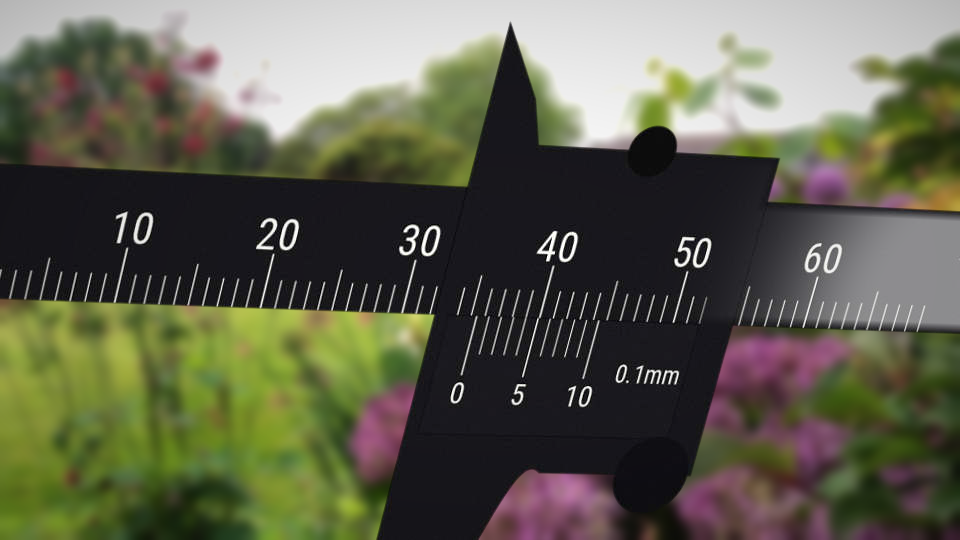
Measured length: 35.4 mm
